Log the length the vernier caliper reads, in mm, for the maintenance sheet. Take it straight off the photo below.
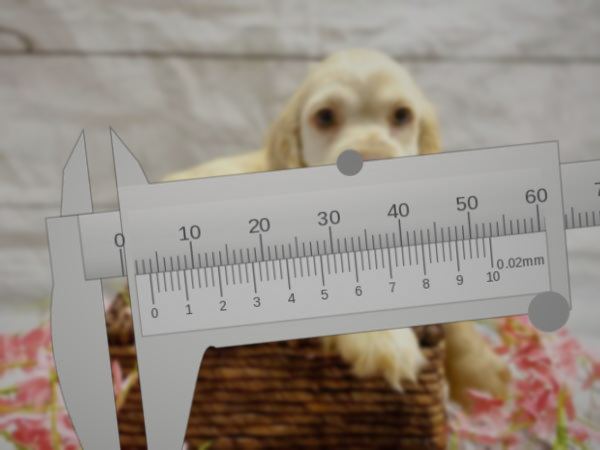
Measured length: 3.8 mm
